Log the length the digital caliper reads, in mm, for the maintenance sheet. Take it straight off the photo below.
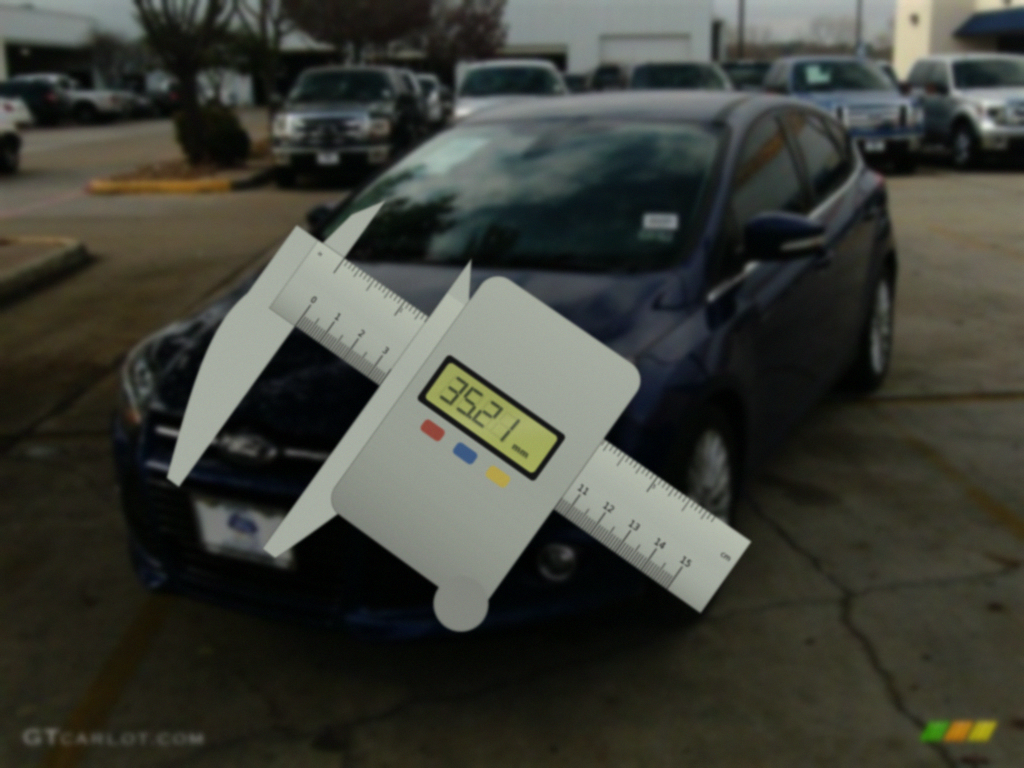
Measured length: 35.21 mm
